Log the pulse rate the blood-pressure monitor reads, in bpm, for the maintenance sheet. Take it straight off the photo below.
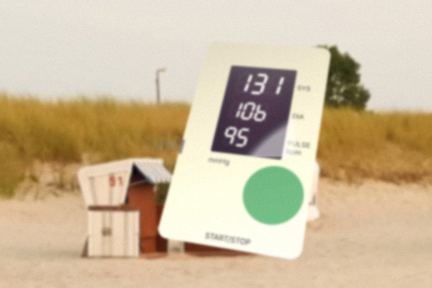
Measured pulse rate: 95 bpm
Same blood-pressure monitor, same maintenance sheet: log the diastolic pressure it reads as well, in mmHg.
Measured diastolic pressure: 106 mmHg
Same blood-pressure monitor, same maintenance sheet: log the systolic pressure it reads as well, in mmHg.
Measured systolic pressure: 131 mmHg
